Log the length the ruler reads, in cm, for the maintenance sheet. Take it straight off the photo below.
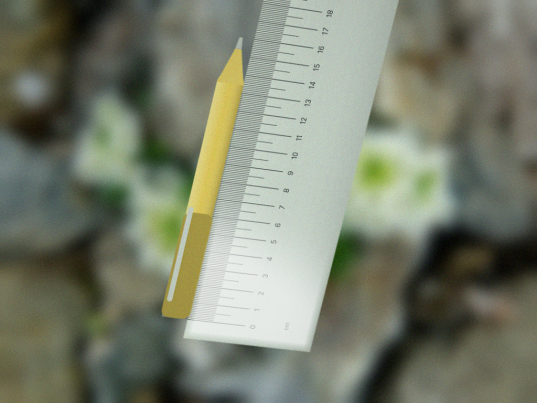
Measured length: 16 cm
